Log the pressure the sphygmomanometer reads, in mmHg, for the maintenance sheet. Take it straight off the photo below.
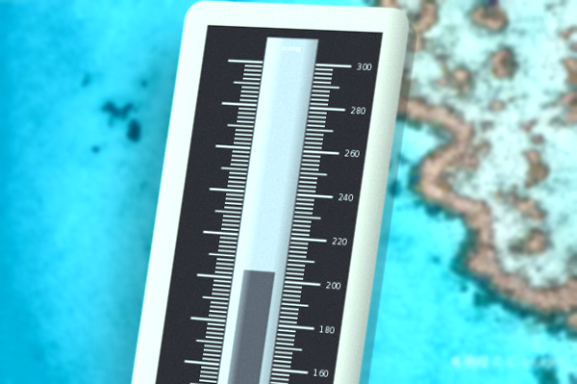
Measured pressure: 204 mmHg
